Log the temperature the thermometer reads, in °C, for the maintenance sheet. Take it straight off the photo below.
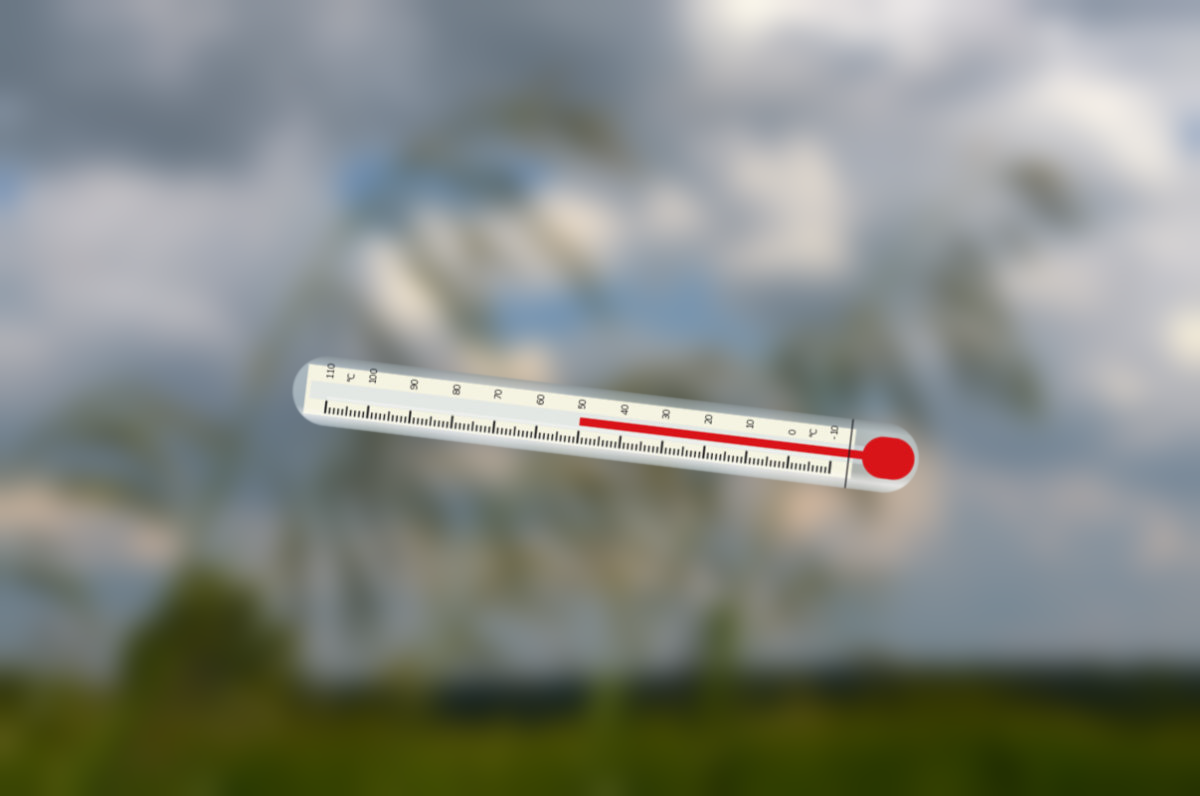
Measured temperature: 50 °C
